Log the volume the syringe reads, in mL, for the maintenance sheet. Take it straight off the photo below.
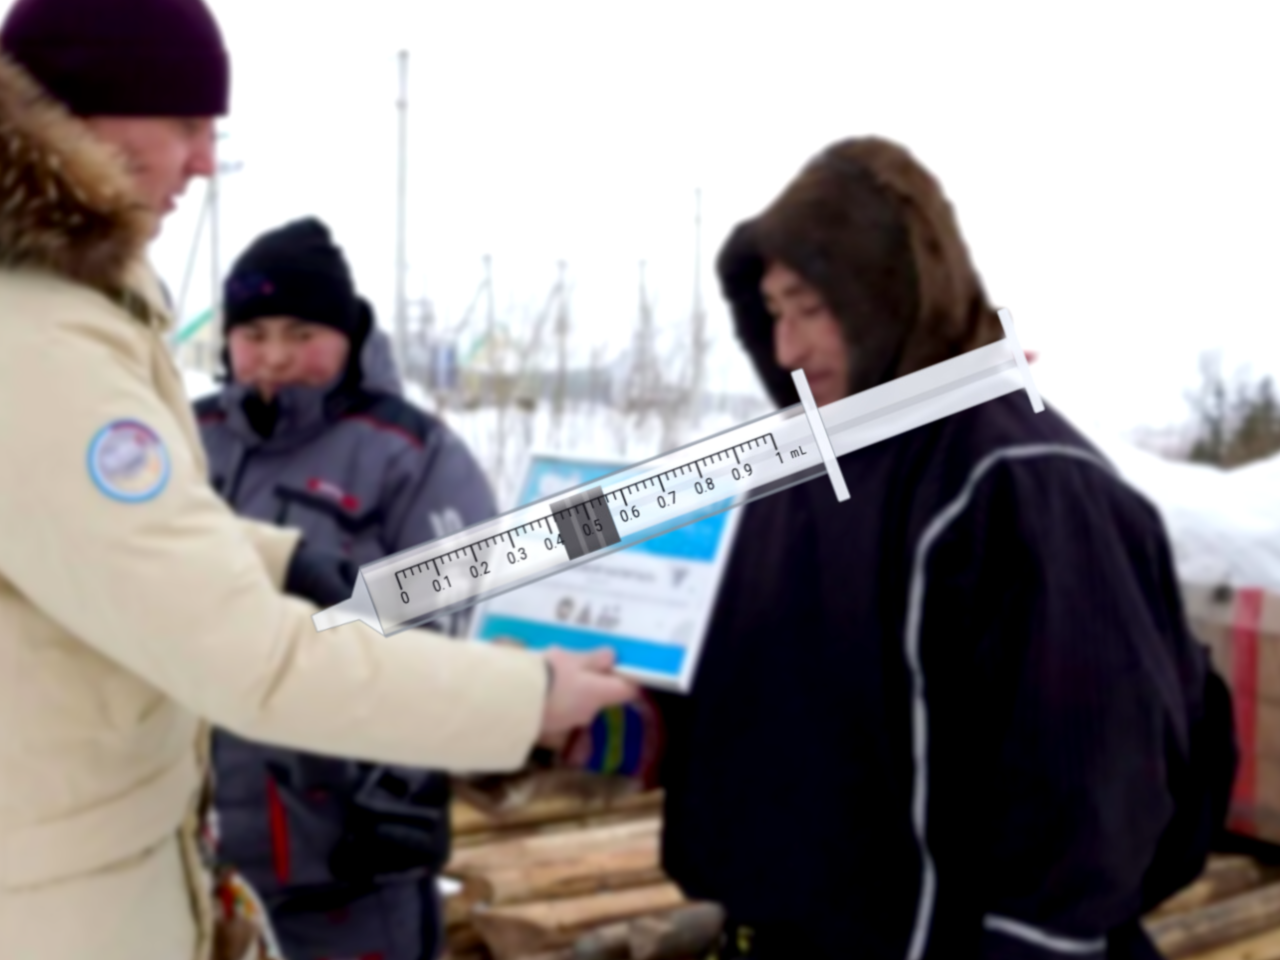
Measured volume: 0.42 mL
